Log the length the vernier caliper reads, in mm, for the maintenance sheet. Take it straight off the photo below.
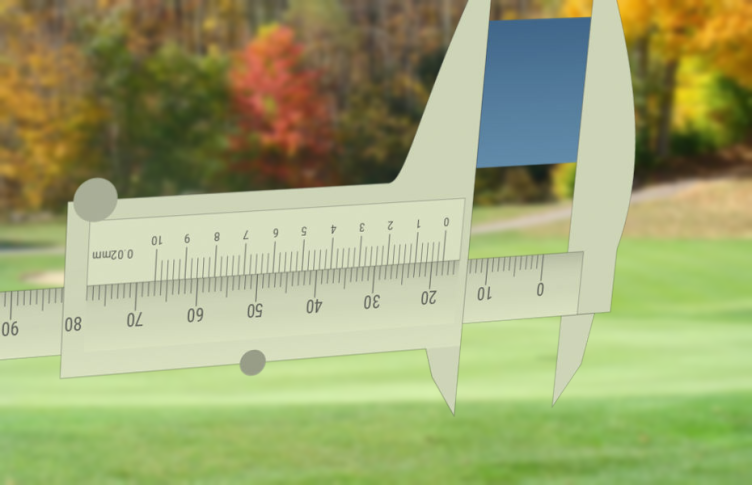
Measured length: 18.0 mm
